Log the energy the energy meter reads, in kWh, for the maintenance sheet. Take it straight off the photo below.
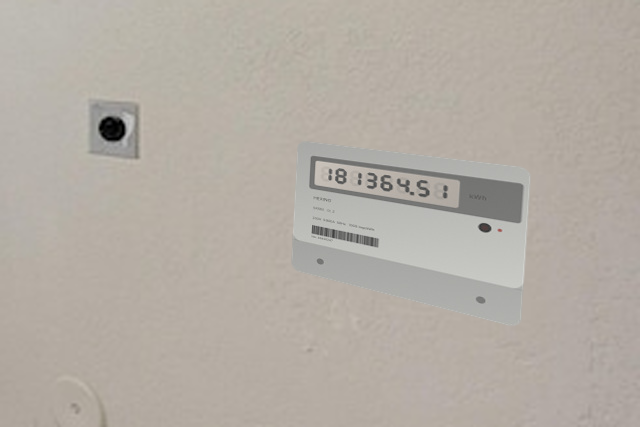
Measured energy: 181364.51 kWh
